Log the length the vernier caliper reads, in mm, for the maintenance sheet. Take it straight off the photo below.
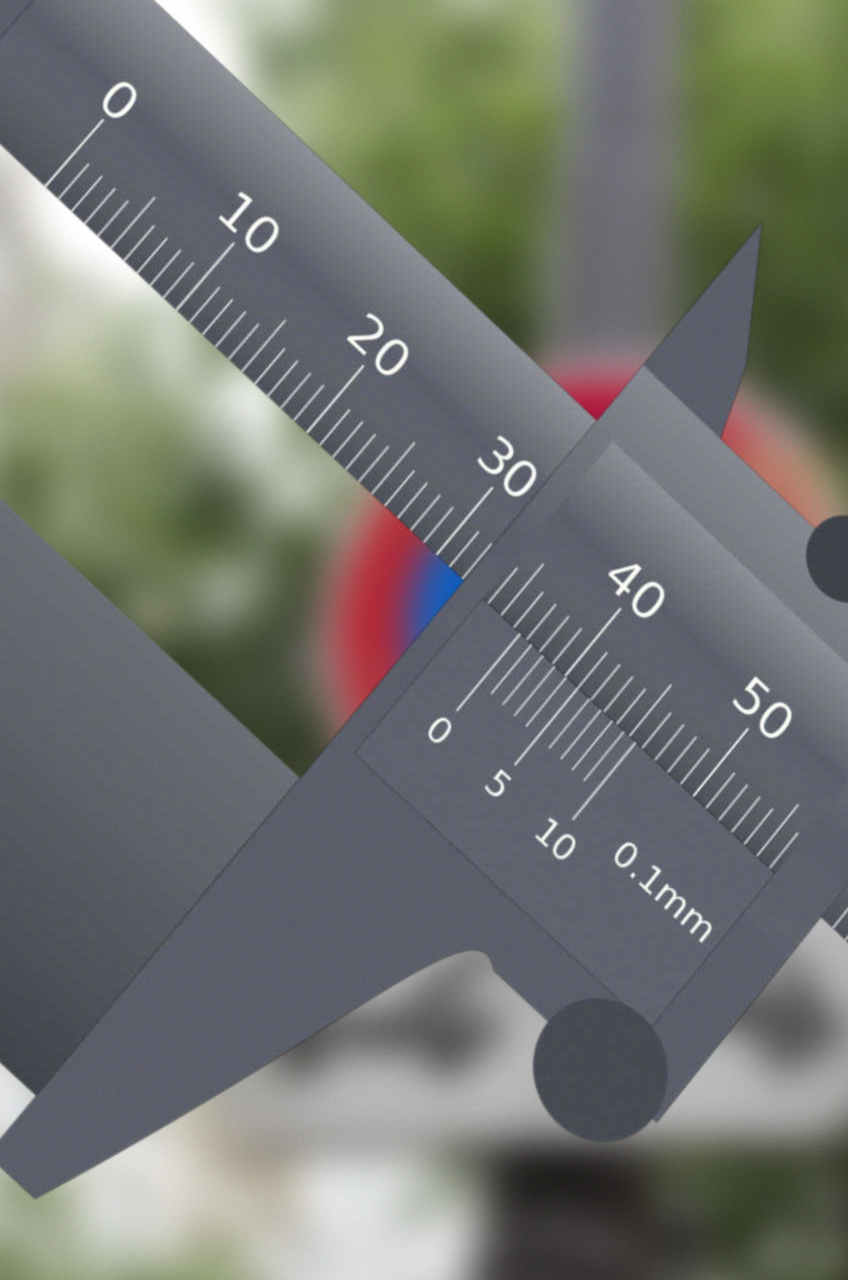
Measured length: 36.5 mm
